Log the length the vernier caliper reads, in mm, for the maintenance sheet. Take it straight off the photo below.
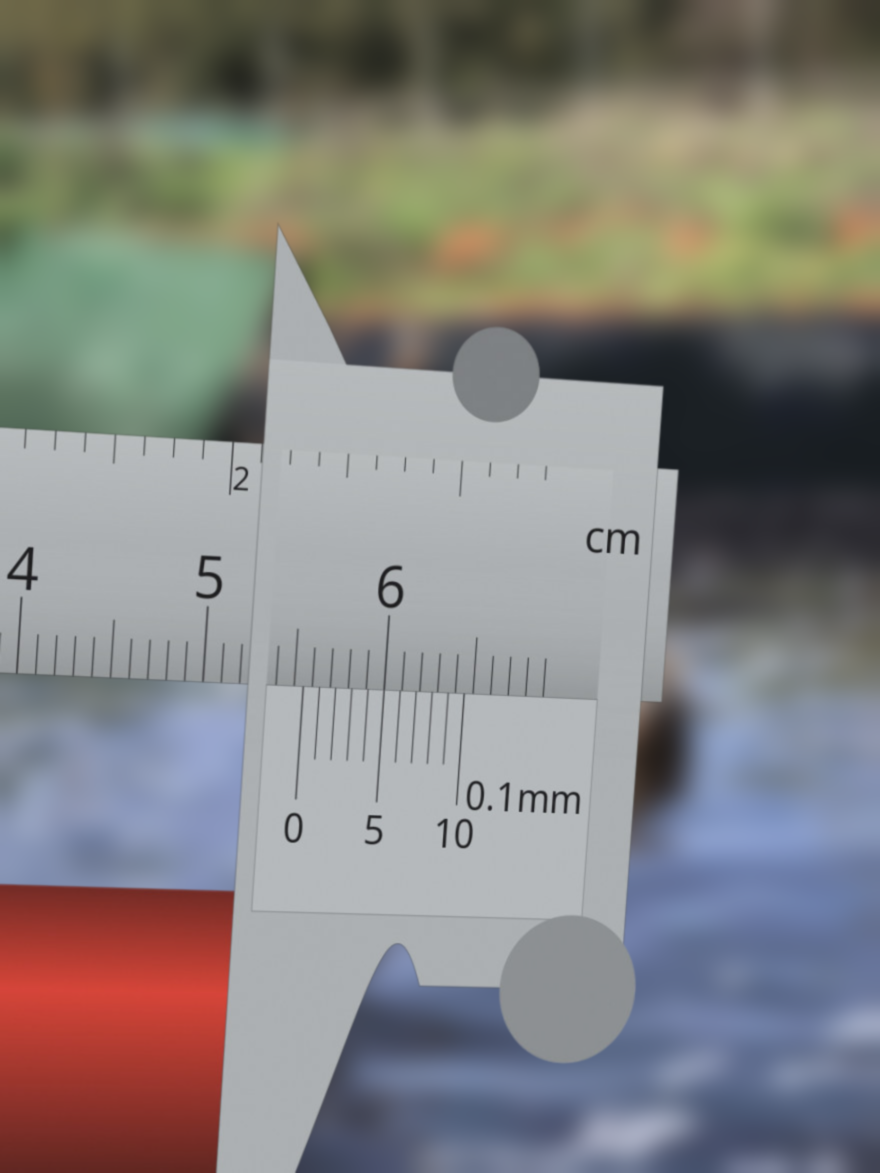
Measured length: 55.5 mm
